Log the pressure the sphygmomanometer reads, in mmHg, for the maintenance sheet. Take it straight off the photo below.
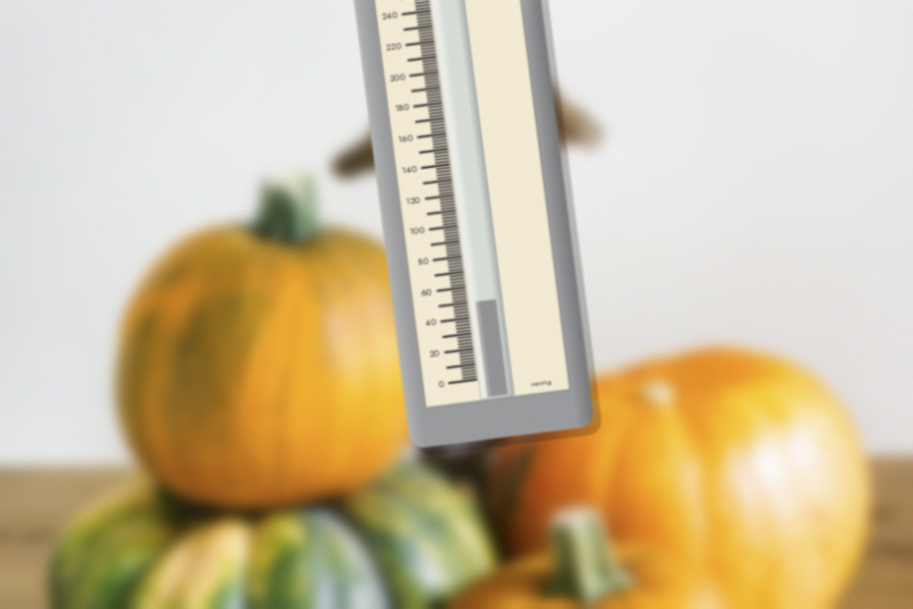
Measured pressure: 50 mmHg
